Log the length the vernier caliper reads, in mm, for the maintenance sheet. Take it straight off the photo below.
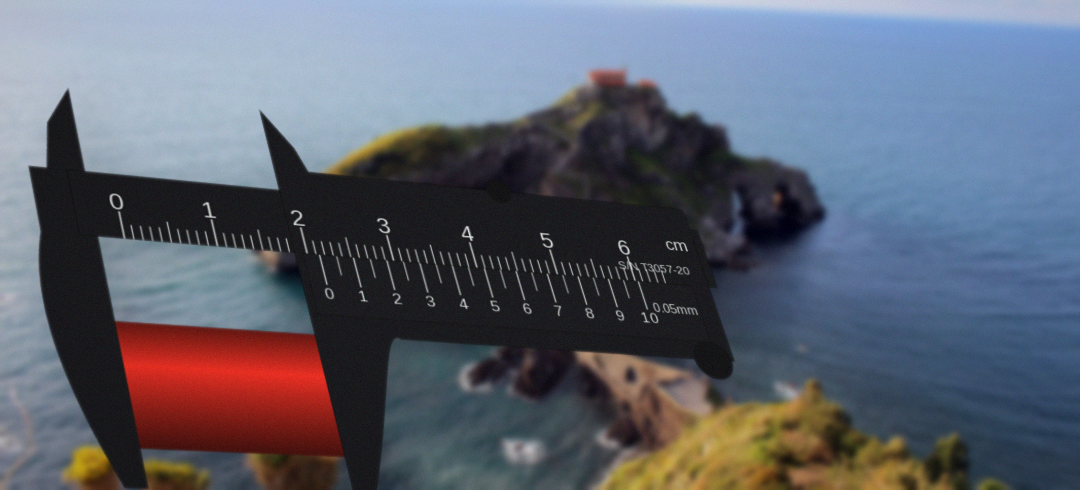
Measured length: 21.4 mm
